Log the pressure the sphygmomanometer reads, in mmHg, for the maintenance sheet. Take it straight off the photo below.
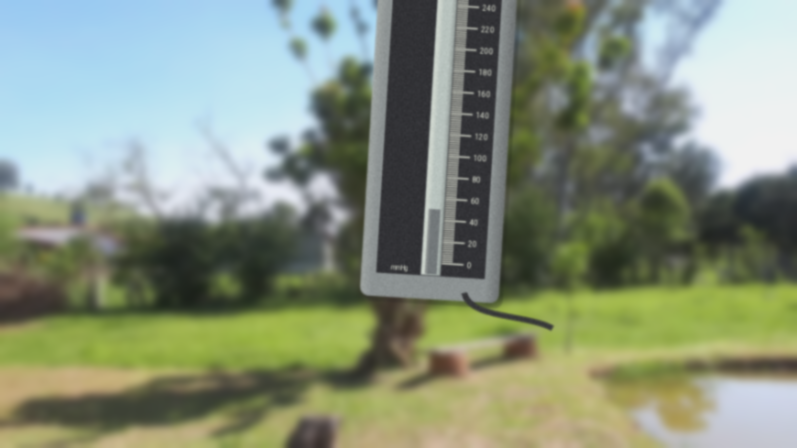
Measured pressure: 50 mmHg
